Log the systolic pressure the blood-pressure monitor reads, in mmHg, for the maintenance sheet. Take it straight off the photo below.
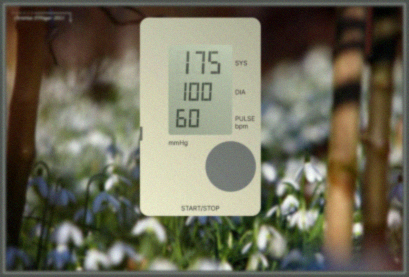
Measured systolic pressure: 175 mmHg
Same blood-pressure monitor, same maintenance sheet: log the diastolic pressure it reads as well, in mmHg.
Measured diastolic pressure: 100 mmHg
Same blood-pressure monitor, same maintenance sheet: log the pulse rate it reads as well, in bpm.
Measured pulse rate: 60 bpm
